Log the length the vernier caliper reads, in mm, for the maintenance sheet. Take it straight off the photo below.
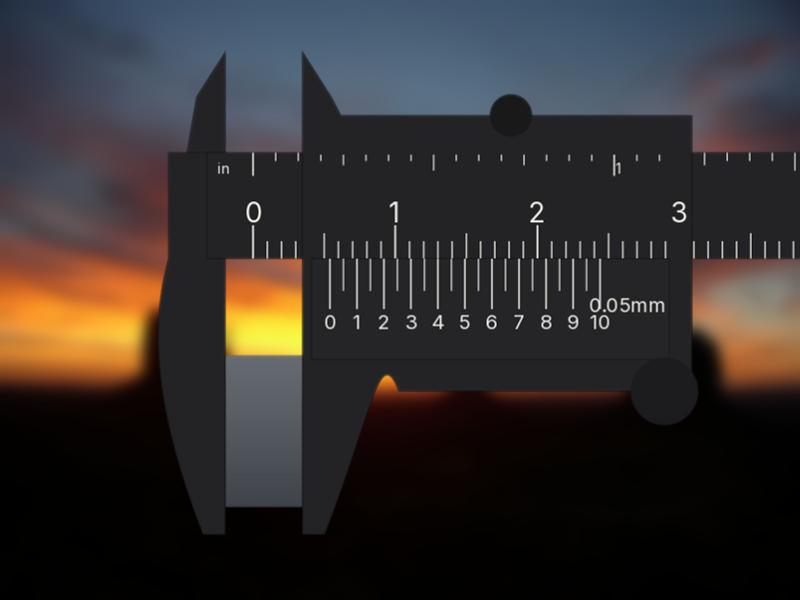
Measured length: 5.4 mm
